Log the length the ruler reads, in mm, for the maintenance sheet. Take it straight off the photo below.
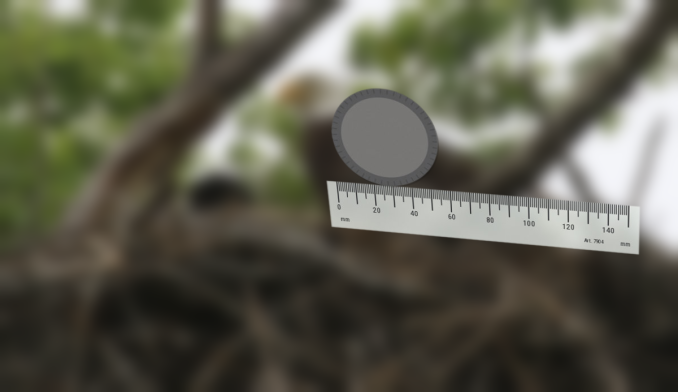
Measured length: 55 mm
